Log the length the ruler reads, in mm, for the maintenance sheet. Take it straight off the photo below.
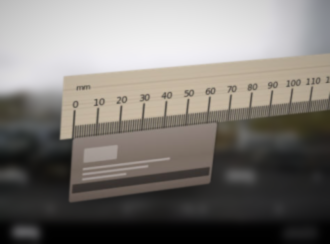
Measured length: 65 mm
